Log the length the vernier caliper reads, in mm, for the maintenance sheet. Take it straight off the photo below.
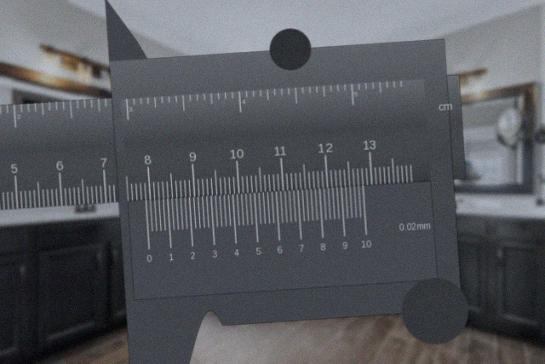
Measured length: 79.0 mm
